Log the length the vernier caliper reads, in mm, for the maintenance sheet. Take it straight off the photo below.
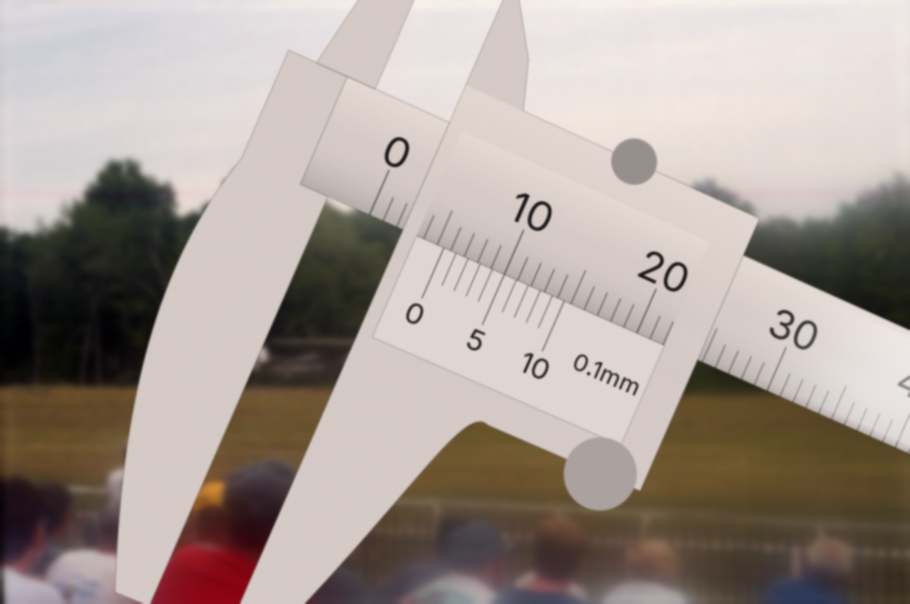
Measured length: 5.5 mm
